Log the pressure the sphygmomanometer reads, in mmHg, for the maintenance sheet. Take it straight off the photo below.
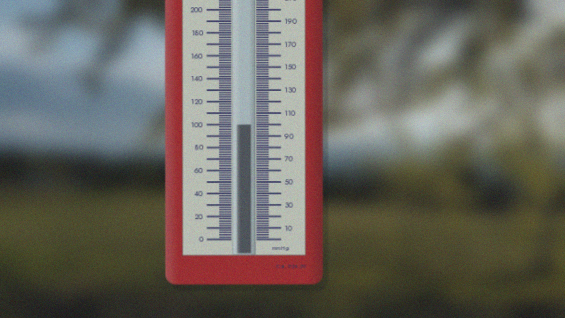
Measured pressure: 100 mmHg
